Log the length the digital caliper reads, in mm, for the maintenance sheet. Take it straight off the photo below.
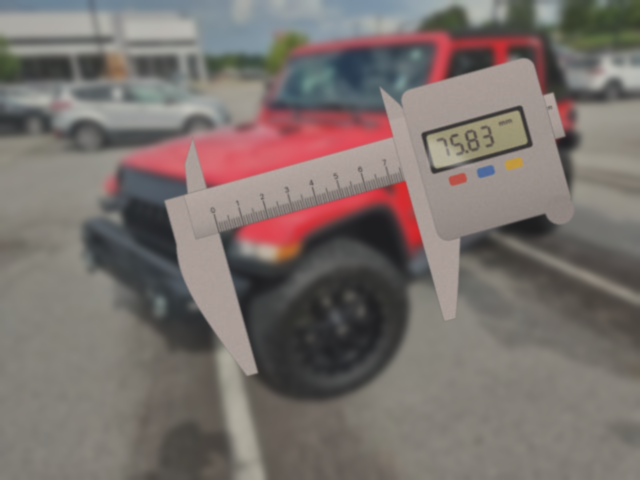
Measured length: 75.83 mm
